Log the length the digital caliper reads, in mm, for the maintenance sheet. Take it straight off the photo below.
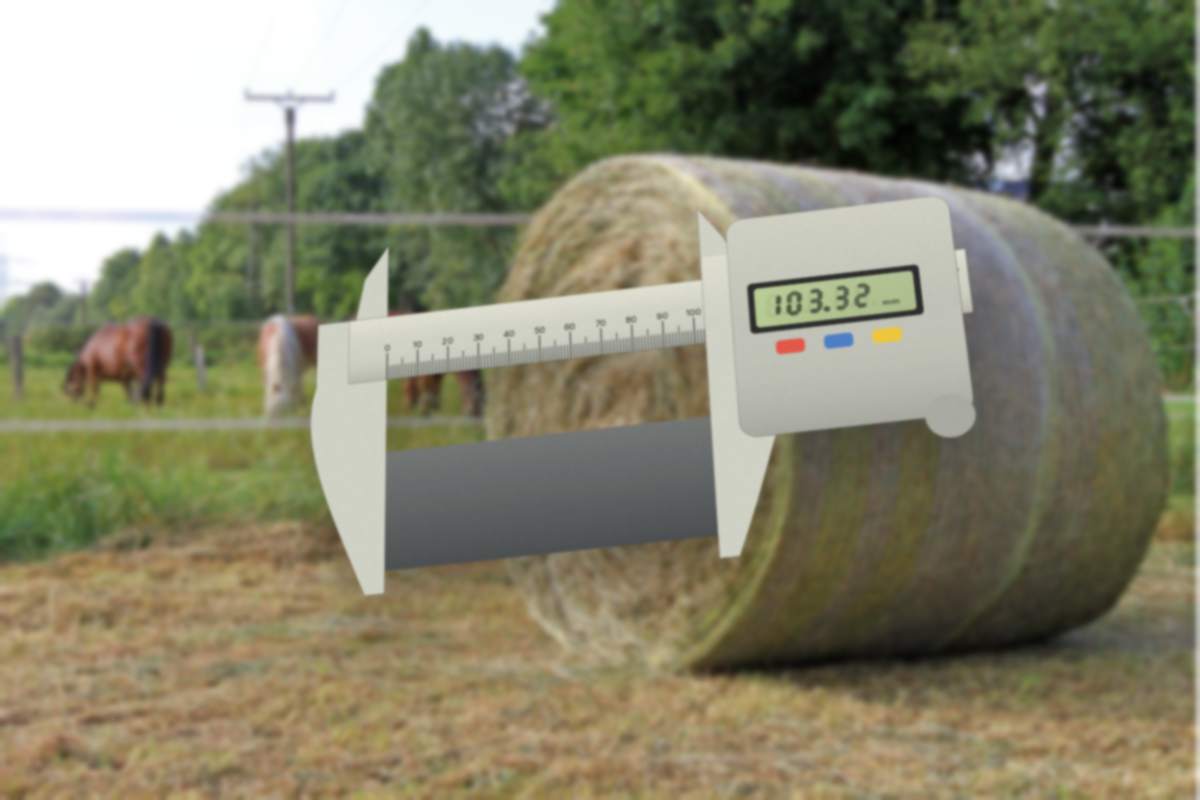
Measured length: 103.32 mm
